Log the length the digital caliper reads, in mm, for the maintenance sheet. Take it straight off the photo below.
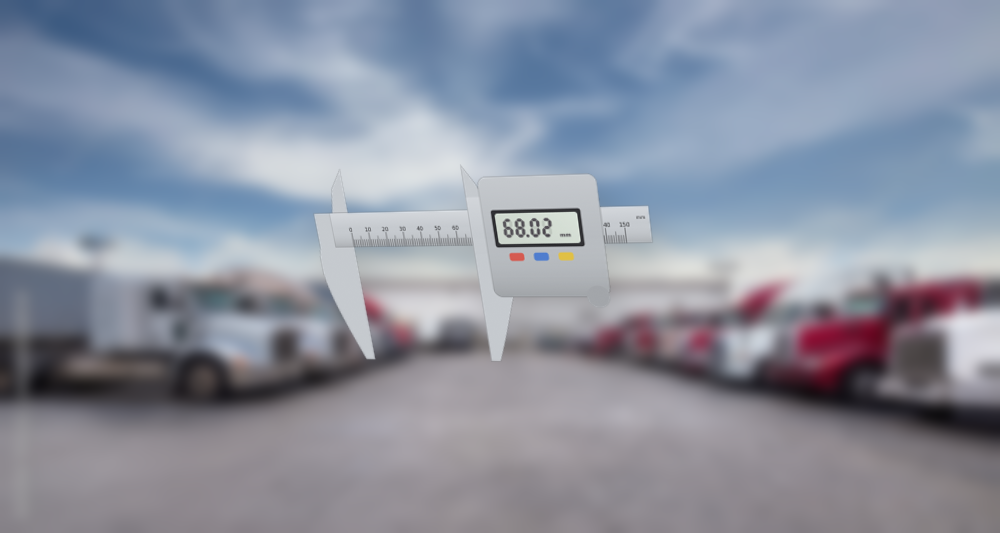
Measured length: 68.02 mm
